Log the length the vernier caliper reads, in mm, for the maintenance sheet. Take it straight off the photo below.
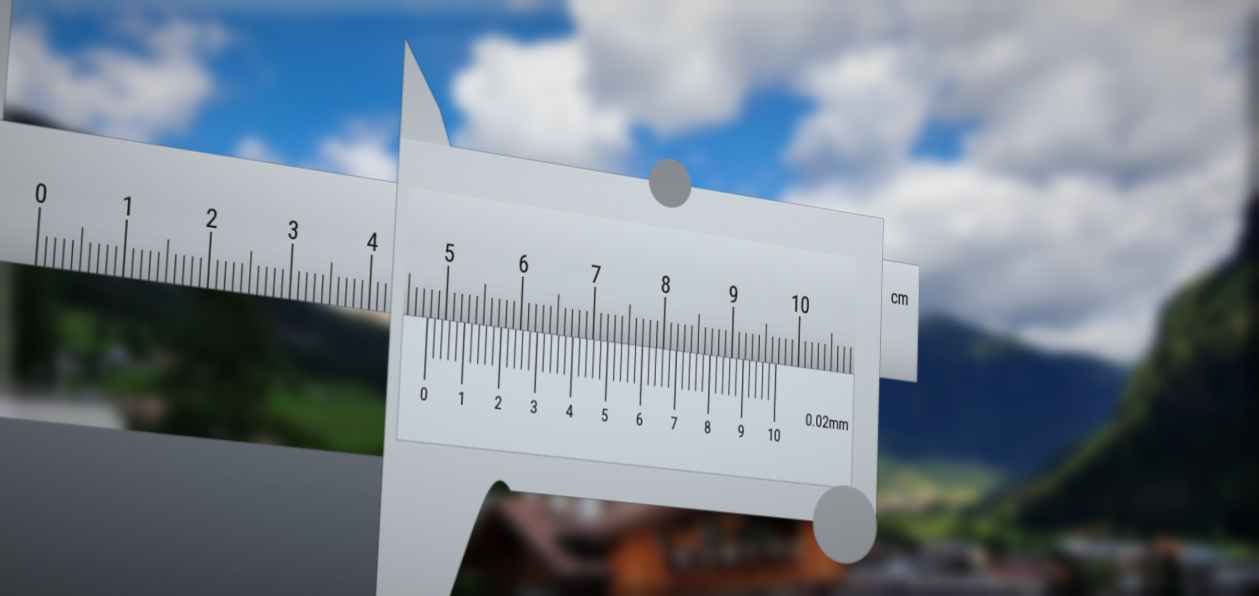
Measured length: 47.6 mm
